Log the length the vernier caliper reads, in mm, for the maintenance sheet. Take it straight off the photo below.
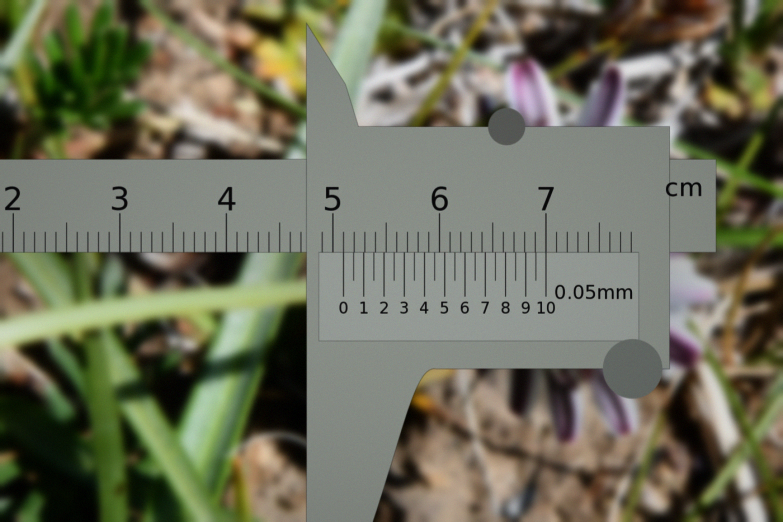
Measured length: 51.0 mm
